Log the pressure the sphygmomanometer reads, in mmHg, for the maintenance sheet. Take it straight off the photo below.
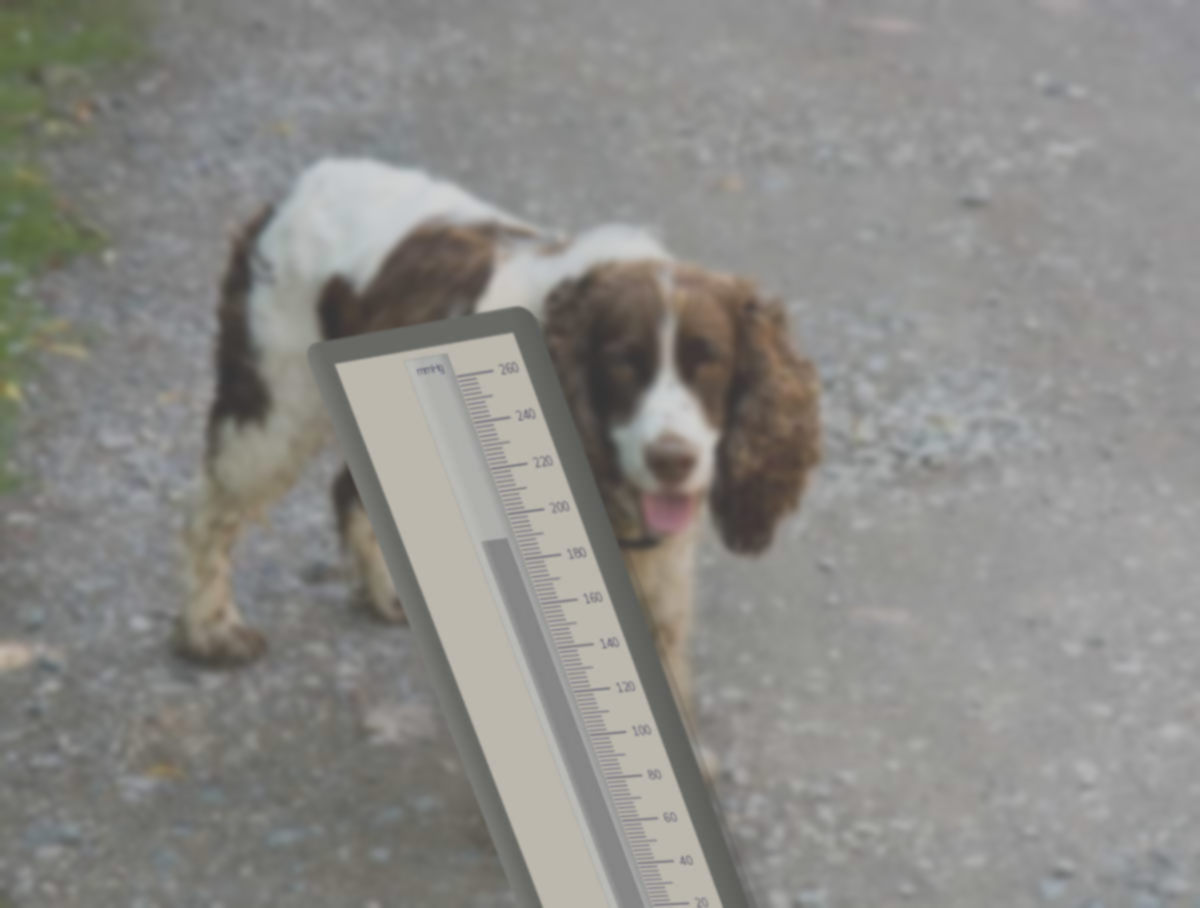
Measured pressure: 190 mmHg
